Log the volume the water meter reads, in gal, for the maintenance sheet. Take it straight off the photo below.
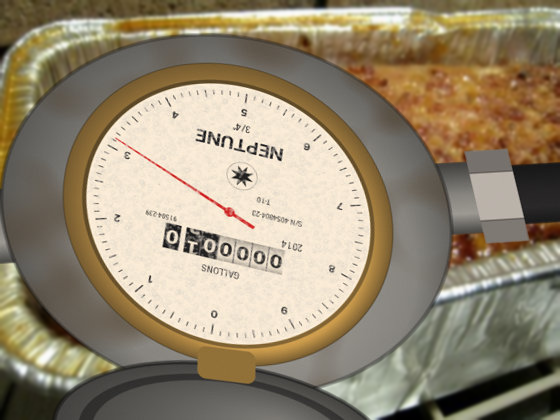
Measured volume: 13.1 gal
